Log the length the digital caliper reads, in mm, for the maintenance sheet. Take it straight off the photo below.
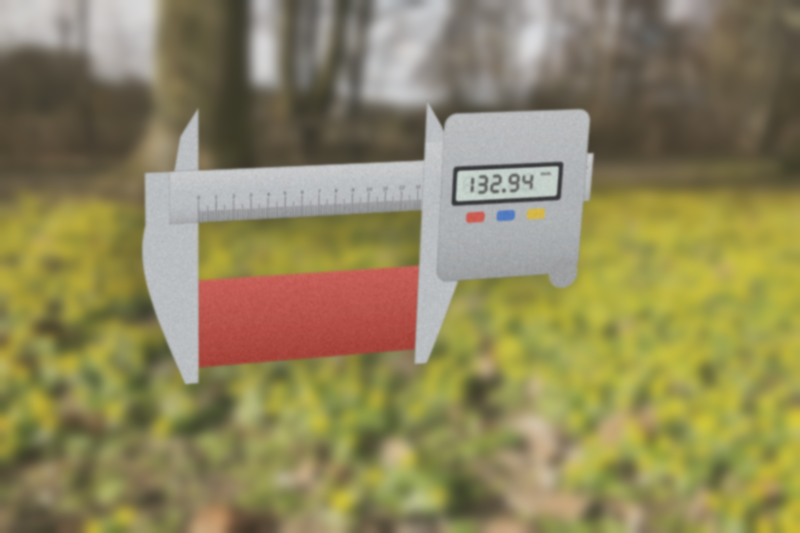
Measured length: 132.94 mm
